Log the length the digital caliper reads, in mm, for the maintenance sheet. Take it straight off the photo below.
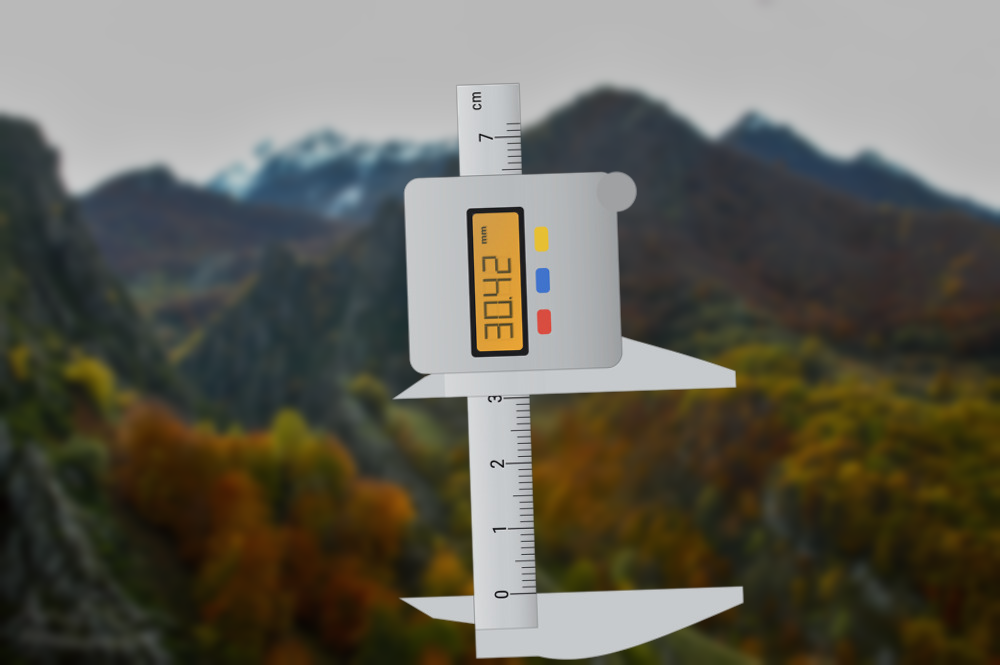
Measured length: 30.42 mm
